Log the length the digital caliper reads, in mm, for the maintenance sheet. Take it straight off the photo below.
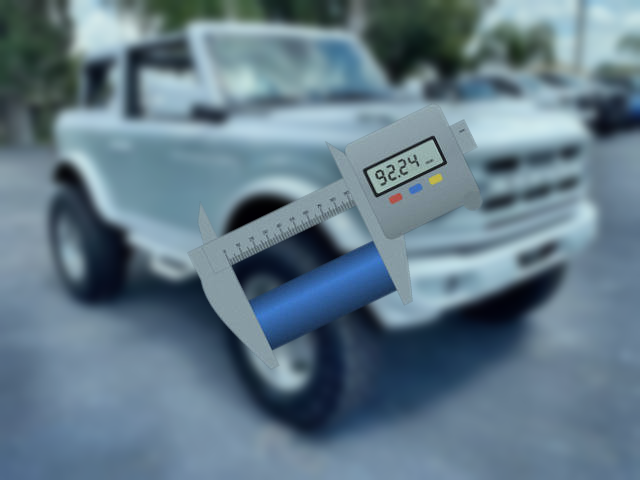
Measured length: 92.24 mm
